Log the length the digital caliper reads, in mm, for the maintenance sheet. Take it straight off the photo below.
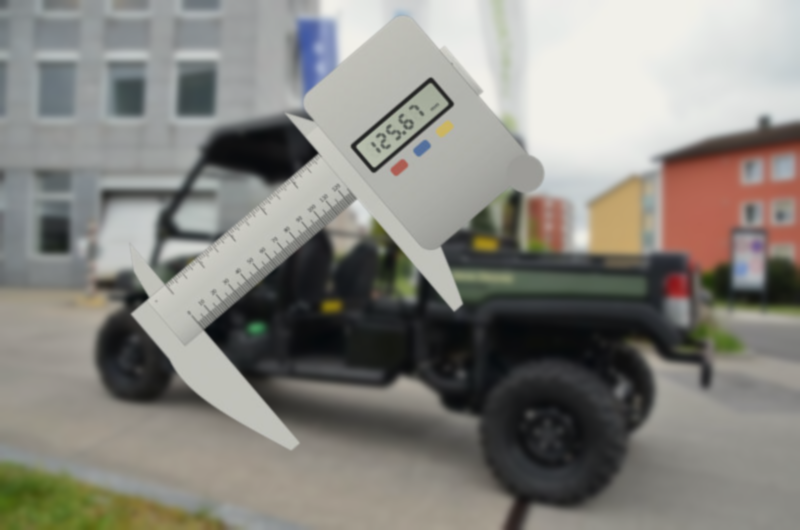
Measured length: 125.67 mm
